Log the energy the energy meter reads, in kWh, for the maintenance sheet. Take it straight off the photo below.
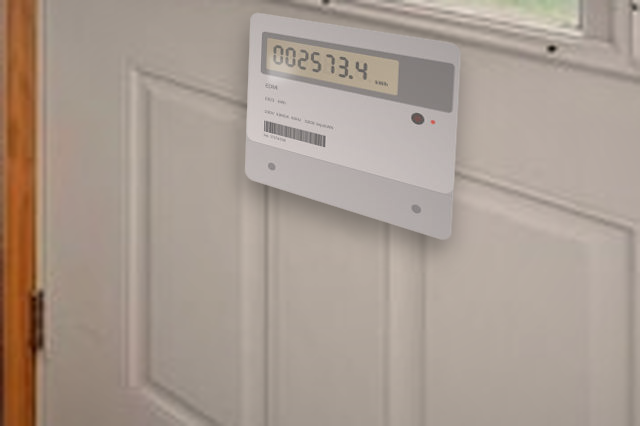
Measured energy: 2573.4 kWh
